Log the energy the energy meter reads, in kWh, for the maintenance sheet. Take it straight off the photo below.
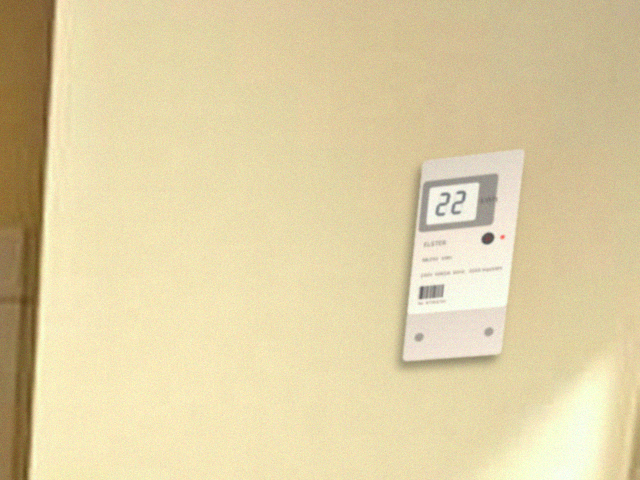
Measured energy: 22 kWh
